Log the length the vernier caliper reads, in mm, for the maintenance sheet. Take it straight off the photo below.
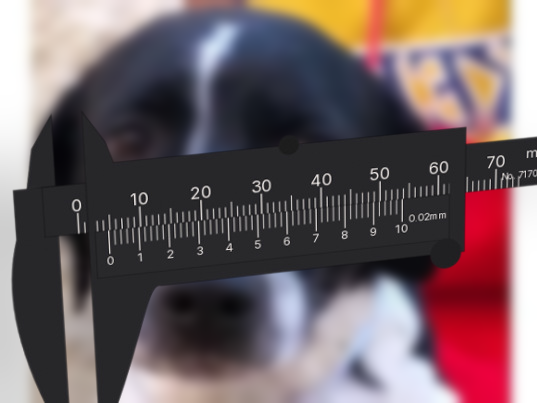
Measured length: 4.8 mm
